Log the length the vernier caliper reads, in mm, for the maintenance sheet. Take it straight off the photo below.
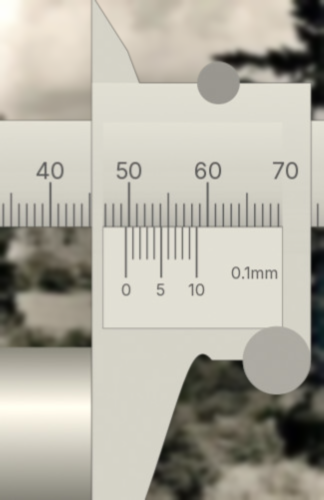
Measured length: 49.6 mm
